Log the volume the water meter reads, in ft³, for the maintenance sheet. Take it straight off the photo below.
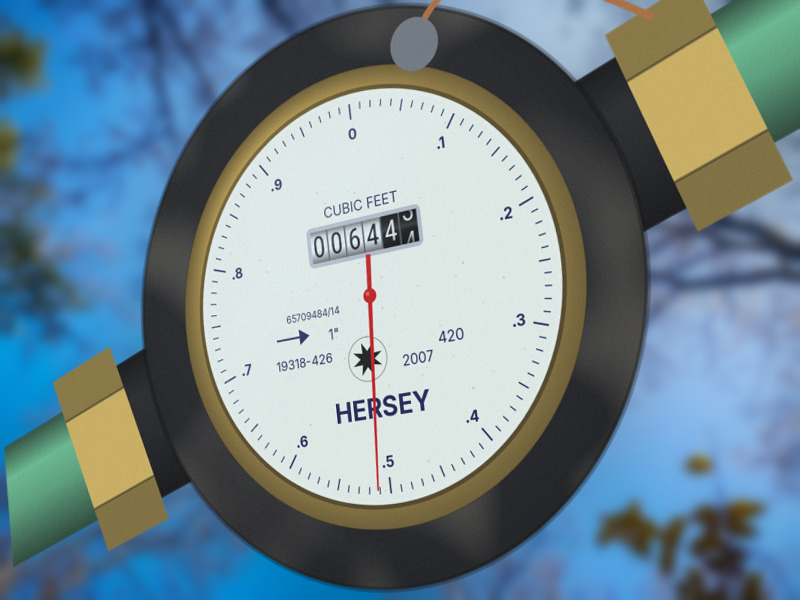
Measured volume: 6443.51 ft³
